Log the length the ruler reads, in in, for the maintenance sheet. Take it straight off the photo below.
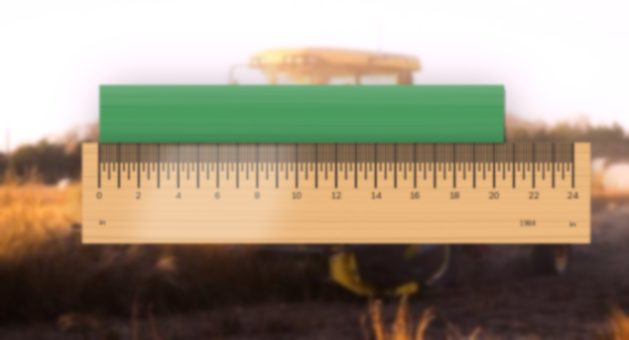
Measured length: 20.5 in
